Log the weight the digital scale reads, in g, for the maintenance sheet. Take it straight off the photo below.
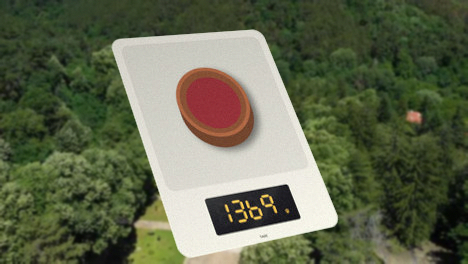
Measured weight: 1369 g
